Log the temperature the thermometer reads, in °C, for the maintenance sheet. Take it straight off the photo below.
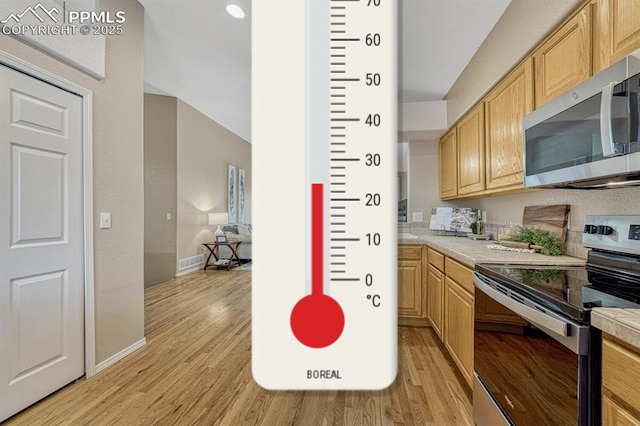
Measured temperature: 24 °C
